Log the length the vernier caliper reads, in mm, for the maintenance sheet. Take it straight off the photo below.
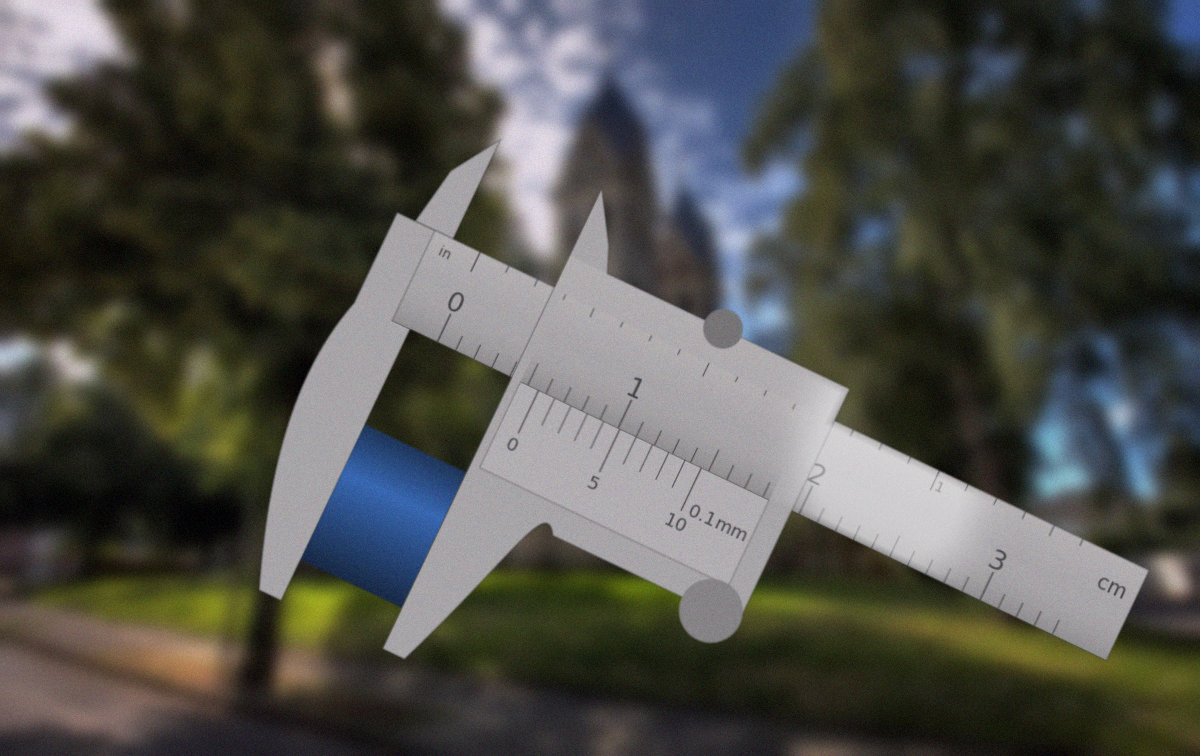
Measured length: 5.6 mm
